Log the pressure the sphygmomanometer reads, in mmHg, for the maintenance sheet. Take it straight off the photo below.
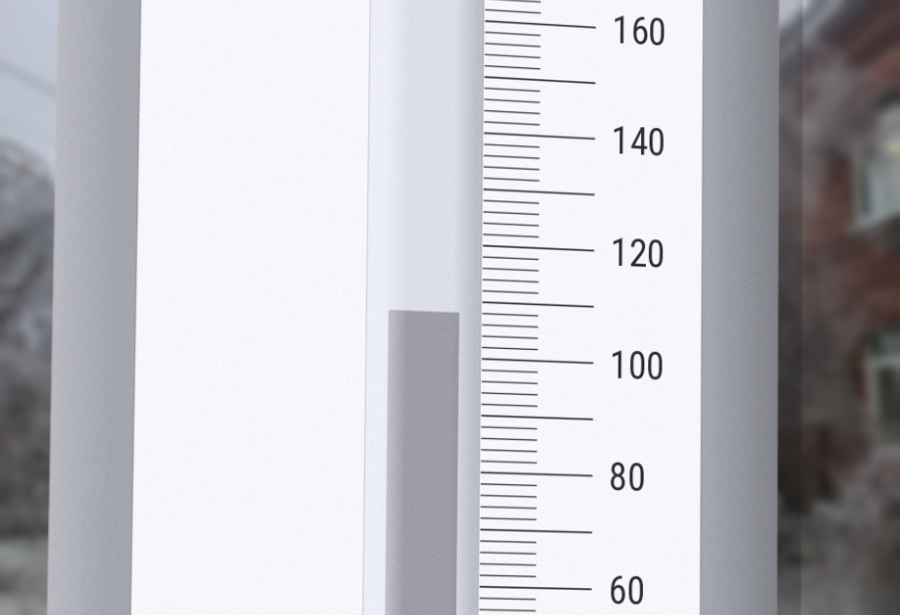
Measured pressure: 108 mmHg
